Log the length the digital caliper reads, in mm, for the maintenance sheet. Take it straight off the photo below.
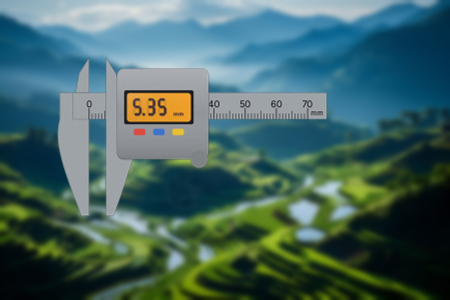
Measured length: 5.35 mm
